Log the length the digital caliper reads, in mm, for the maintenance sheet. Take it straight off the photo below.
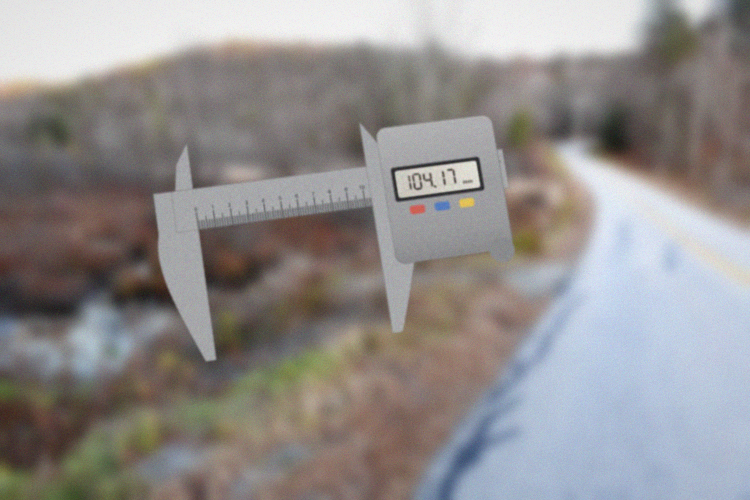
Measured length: 104.17 mm
